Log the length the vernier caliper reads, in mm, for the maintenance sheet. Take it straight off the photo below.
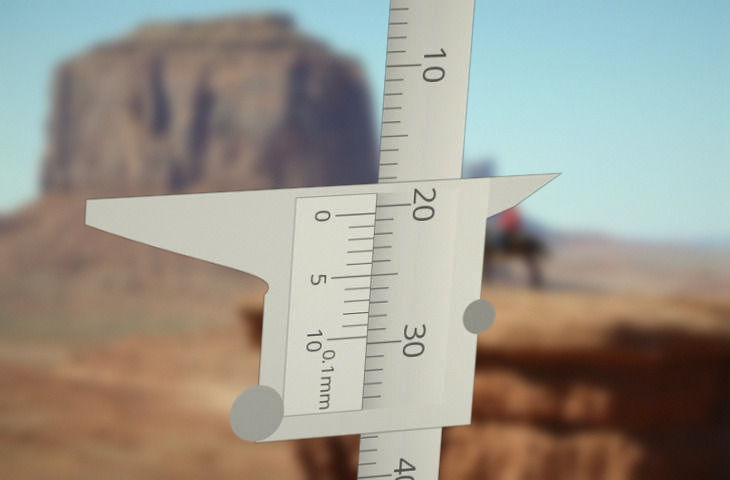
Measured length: 20.5 mm
